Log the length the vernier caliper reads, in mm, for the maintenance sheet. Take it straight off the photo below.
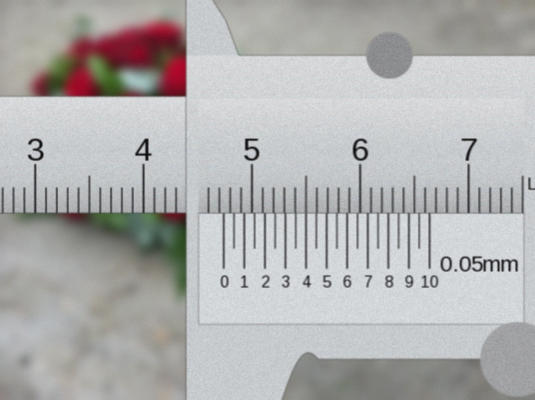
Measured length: 47.4 mm
